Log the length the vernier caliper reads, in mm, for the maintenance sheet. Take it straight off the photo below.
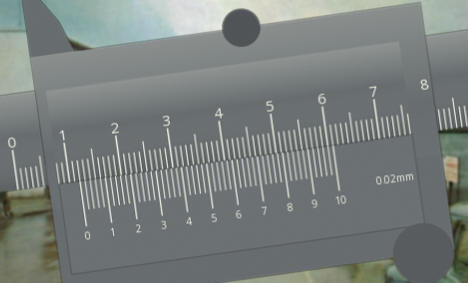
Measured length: 12.0 mm
